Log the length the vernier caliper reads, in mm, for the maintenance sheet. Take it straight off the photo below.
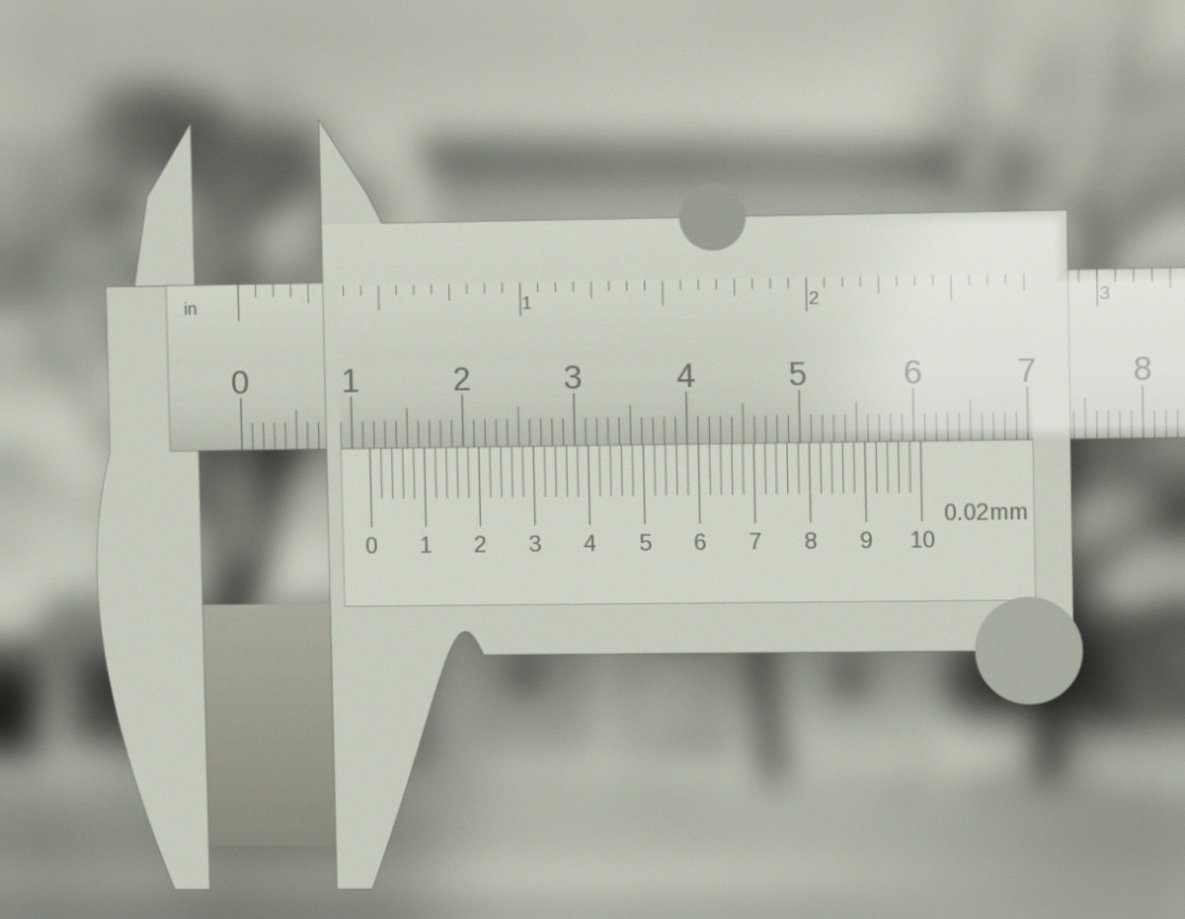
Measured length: 11.6 mm
